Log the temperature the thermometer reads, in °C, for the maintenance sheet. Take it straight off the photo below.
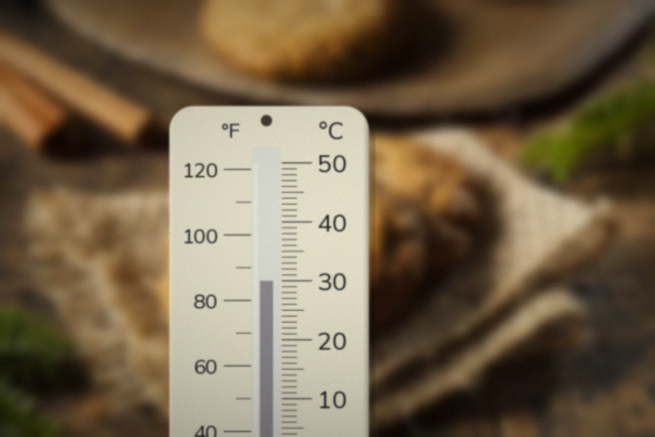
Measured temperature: 30 °C
